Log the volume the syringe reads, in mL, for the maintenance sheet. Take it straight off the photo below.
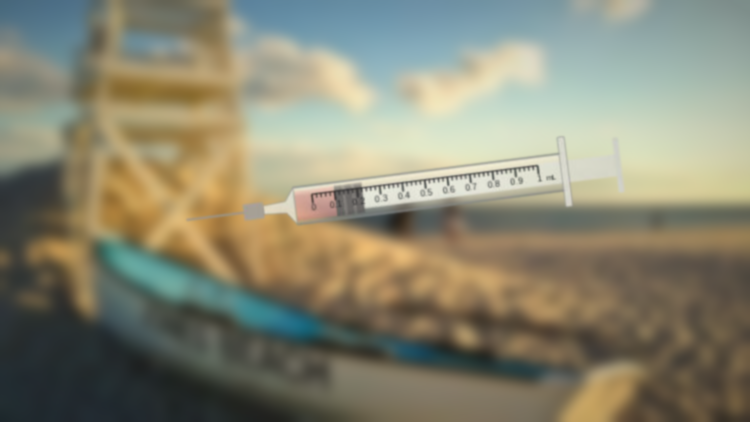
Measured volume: 0.1 mL
